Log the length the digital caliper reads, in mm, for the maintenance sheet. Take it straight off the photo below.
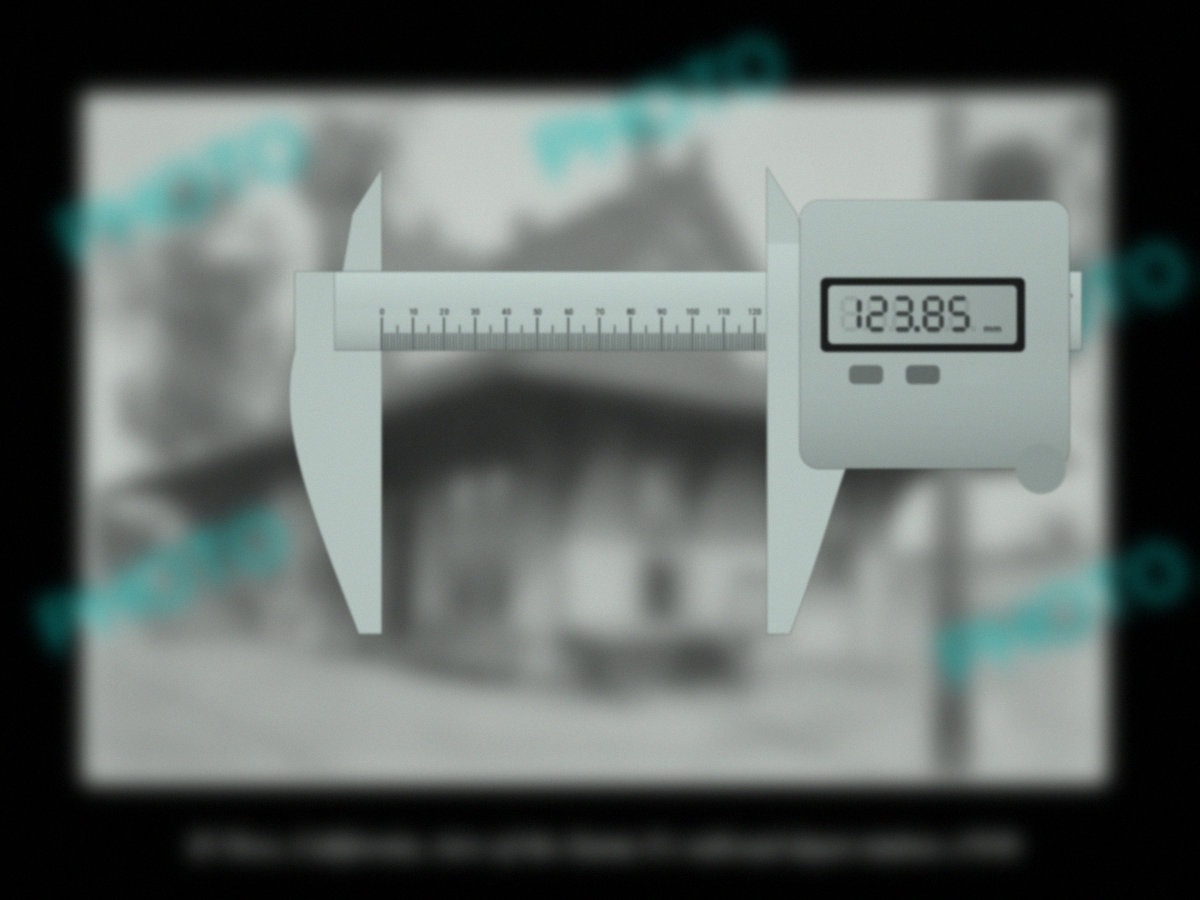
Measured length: 123.85 mm
